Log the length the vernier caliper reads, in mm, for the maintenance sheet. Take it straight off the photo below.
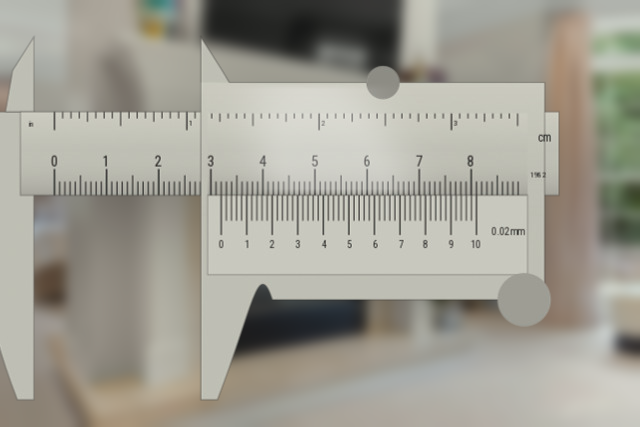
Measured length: 32.0 mm
